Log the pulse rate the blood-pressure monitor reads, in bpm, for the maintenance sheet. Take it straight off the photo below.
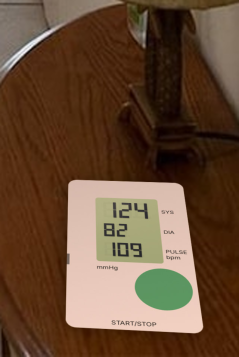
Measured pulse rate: 109 bpm
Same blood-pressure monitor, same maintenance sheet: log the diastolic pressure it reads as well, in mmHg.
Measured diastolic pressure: 82 mmHg
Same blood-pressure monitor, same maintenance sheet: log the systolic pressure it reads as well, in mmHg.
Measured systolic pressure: 124 mmHg
